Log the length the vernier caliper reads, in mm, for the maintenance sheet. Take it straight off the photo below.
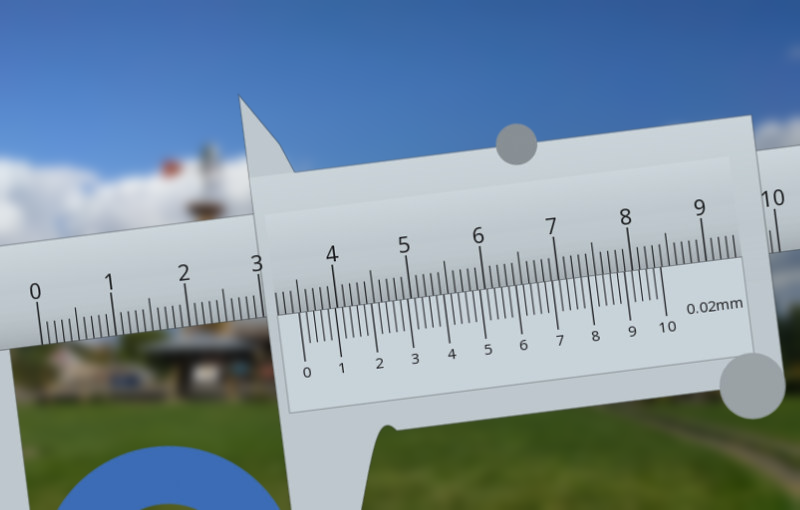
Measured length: 34.8 mm
